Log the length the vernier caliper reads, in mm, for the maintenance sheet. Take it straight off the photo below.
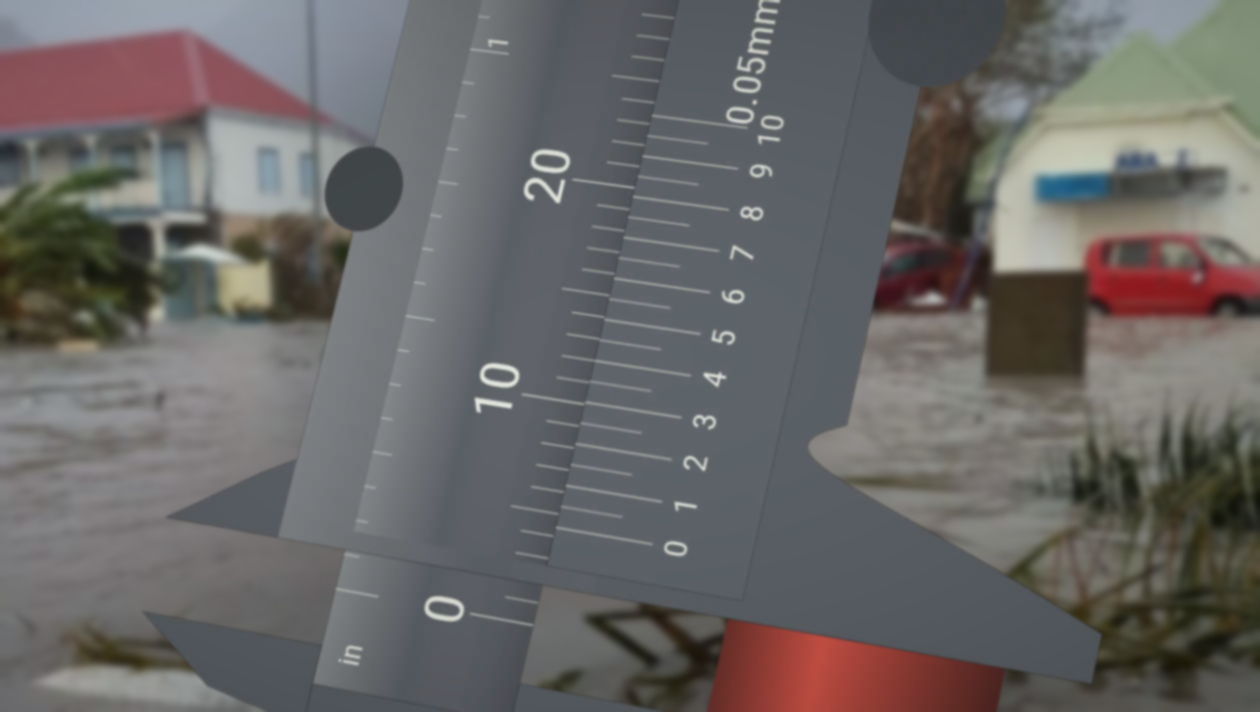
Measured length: 4.4 mm
